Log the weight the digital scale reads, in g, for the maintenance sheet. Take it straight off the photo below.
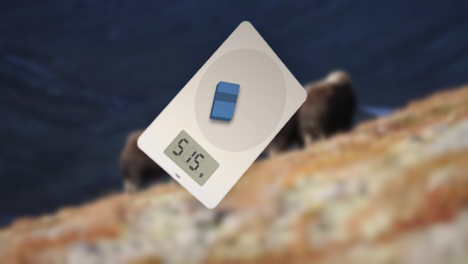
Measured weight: 515 g
